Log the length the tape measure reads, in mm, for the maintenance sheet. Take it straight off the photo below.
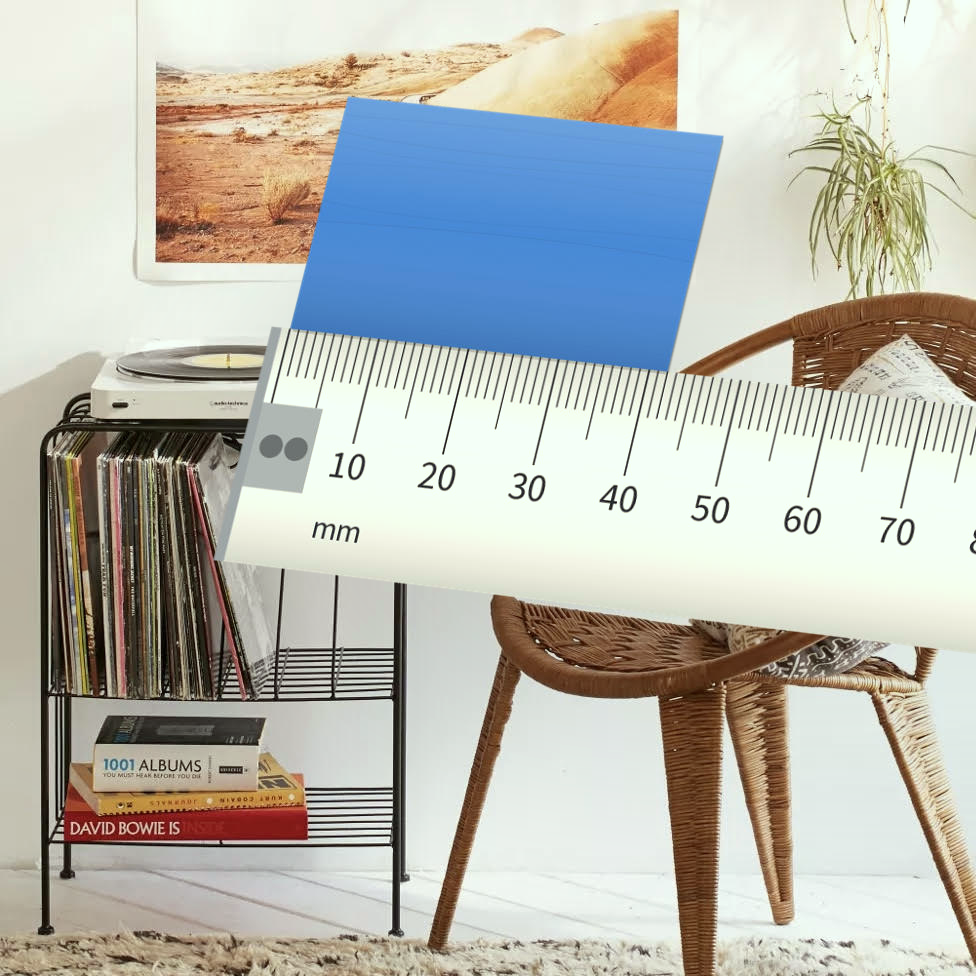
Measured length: 42 mm
